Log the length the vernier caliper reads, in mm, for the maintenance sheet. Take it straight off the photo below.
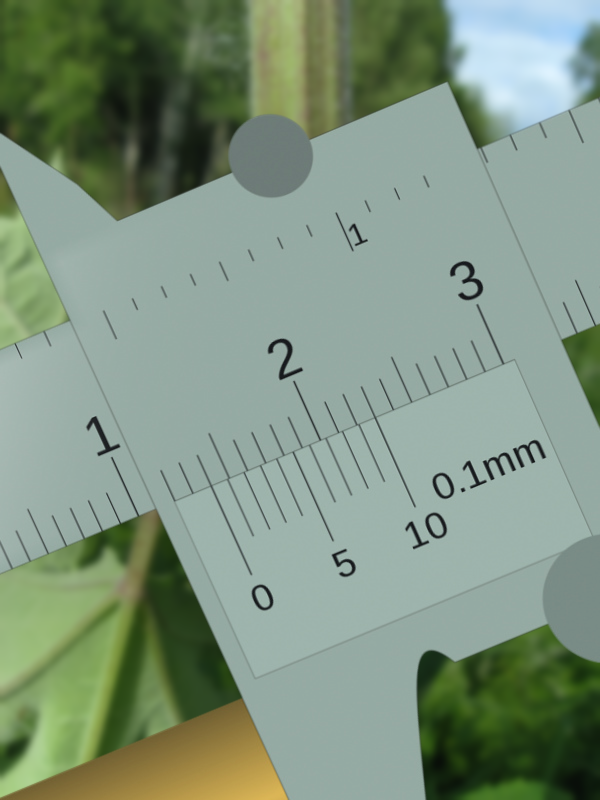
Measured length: 14.0 mm
